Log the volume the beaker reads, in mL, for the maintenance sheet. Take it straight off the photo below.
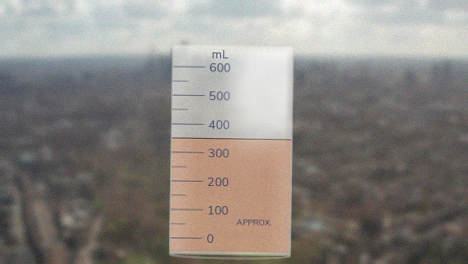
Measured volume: 350 mL
